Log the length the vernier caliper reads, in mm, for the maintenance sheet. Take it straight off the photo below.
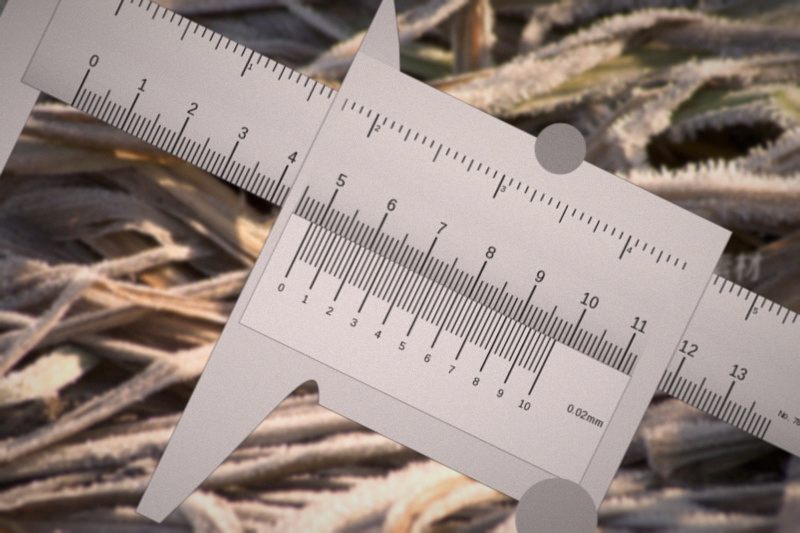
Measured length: 48.5 mm
